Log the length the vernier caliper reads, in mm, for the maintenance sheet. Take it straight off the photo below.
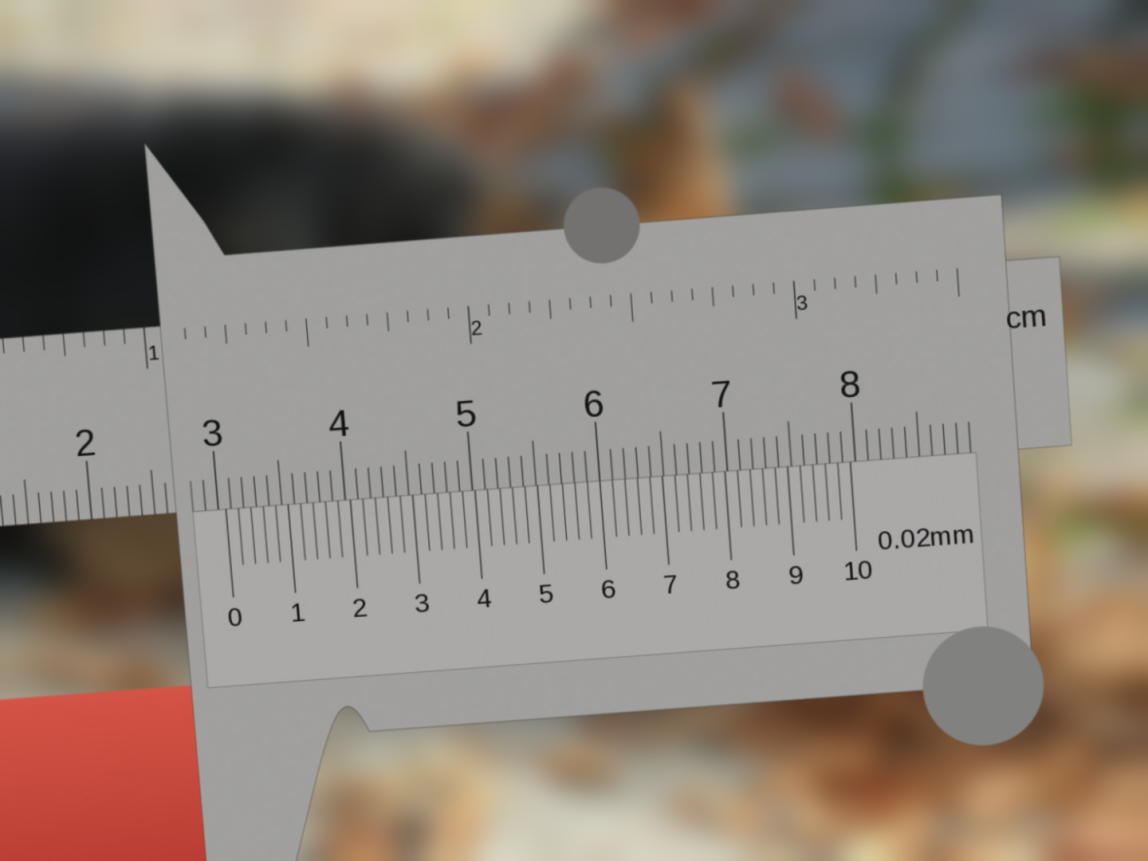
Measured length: 30.6 mm
